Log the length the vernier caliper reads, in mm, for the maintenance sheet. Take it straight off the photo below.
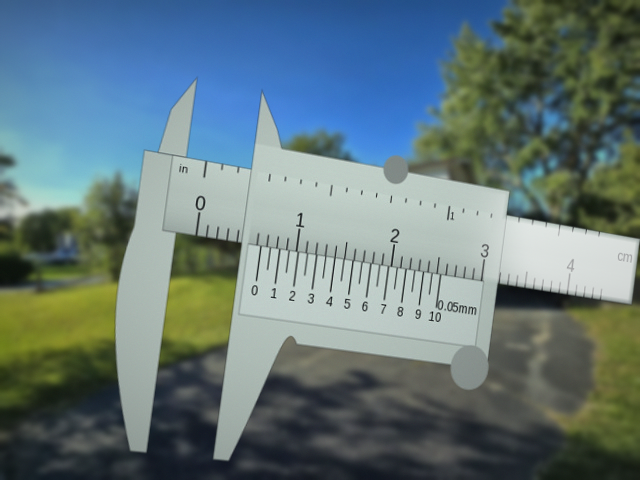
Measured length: 6.4 mm
